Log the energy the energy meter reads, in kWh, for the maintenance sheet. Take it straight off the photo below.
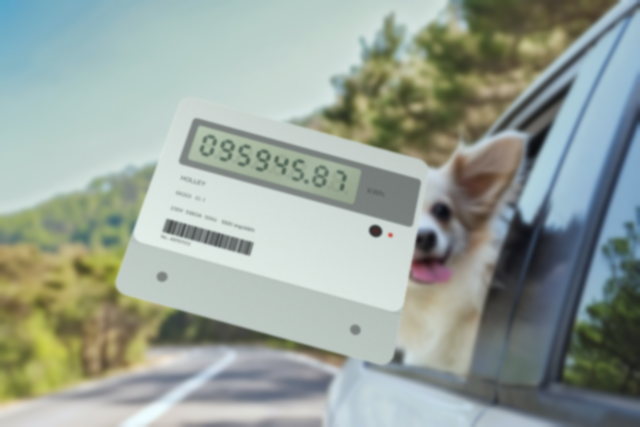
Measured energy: 95945.87 kWh
